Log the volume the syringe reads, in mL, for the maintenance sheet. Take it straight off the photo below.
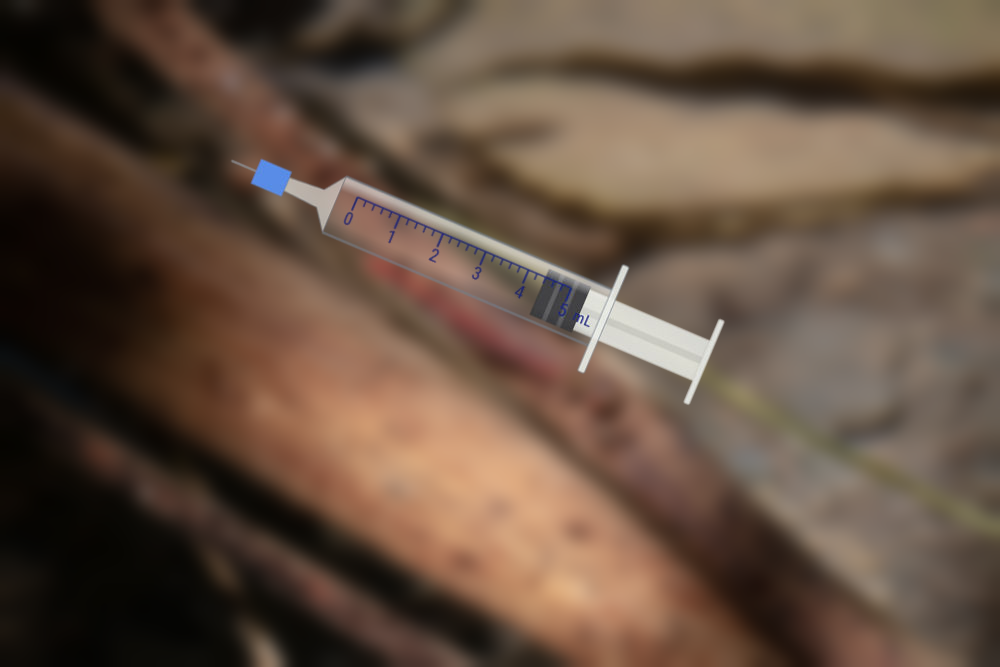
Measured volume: 4.4 mL
